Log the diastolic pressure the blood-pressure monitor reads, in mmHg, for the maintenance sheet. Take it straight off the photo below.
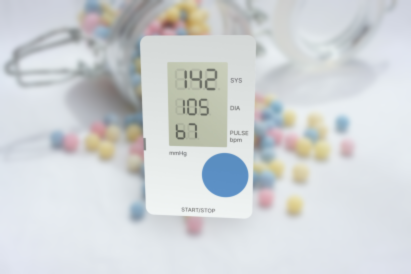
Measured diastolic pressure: 105 mmHg
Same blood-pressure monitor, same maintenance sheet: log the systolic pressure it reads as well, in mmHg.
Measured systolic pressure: 142 mmHg
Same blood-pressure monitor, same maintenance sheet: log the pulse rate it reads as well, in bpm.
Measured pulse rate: 67 bpm
